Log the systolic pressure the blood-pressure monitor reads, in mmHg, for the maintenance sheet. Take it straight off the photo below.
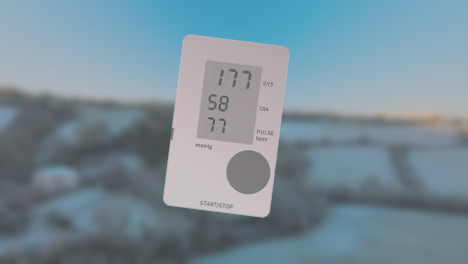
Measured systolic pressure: 177 mmHg
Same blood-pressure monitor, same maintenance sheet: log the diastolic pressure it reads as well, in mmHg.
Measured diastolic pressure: 58 mmHg
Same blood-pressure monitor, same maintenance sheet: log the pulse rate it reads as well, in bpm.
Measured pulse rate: 77 bpm
